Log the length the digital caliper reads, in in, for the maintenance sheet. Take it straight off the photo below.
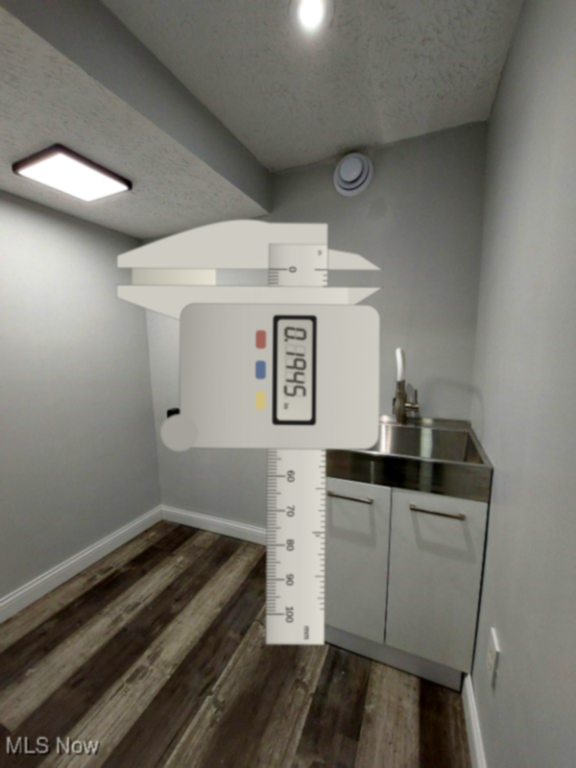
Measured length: 0.1945 in
